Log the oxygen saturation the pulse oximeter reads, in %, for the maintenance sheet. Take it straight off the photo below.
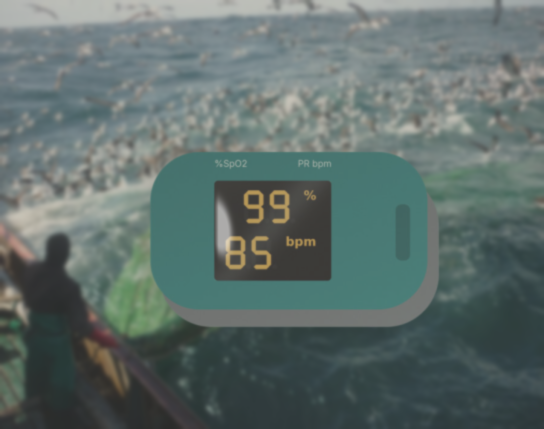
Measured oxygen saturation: 99 %
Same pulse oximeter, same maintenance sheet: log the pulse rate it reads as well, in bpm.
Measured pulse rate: 85 bpm
